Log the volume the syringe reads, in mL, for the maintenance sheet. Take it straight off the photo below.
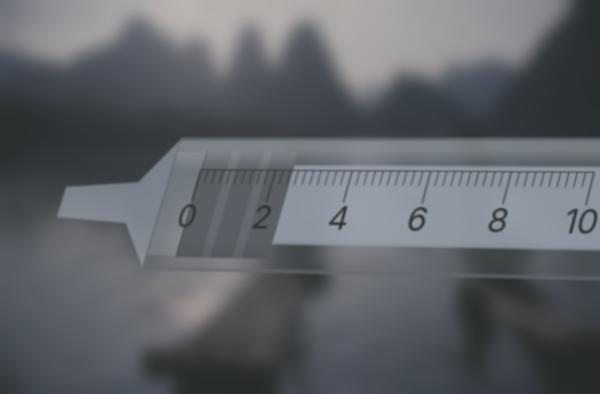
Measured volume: 0 mL
